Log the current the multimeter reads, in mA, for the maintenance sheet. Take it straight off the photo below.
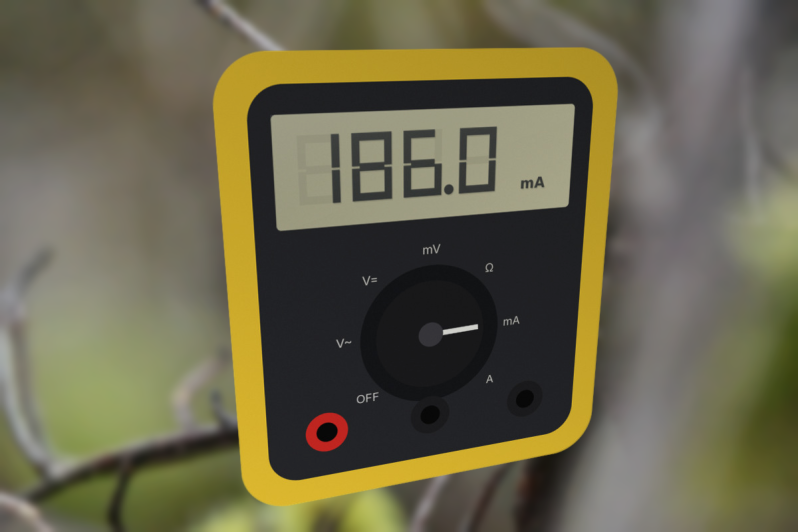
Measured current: 186.0 mA
